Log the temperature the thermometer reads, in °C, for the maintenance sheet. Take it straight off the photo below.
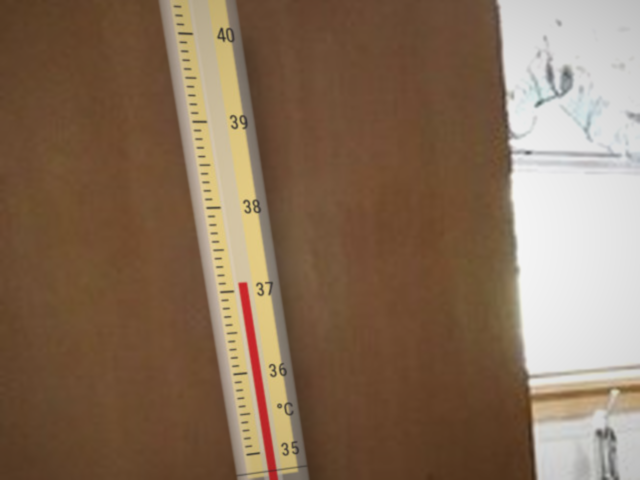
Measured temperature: 37.1 °C
